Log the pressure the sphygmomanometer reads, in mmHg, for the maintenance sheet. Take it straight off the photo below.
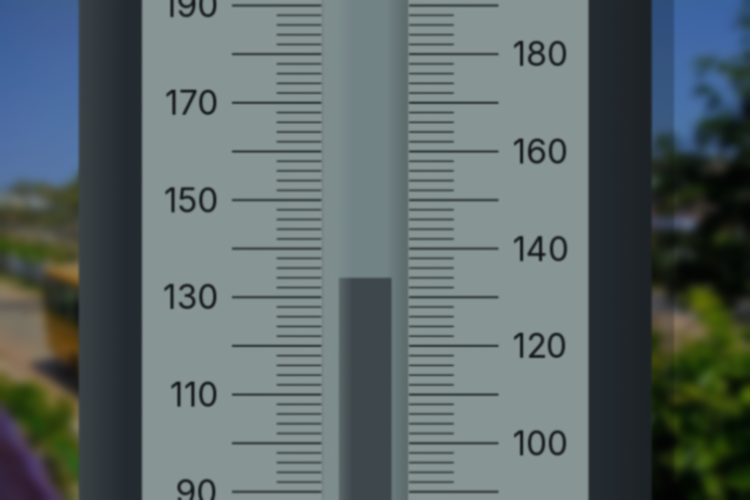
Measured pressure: 134 mmHg
